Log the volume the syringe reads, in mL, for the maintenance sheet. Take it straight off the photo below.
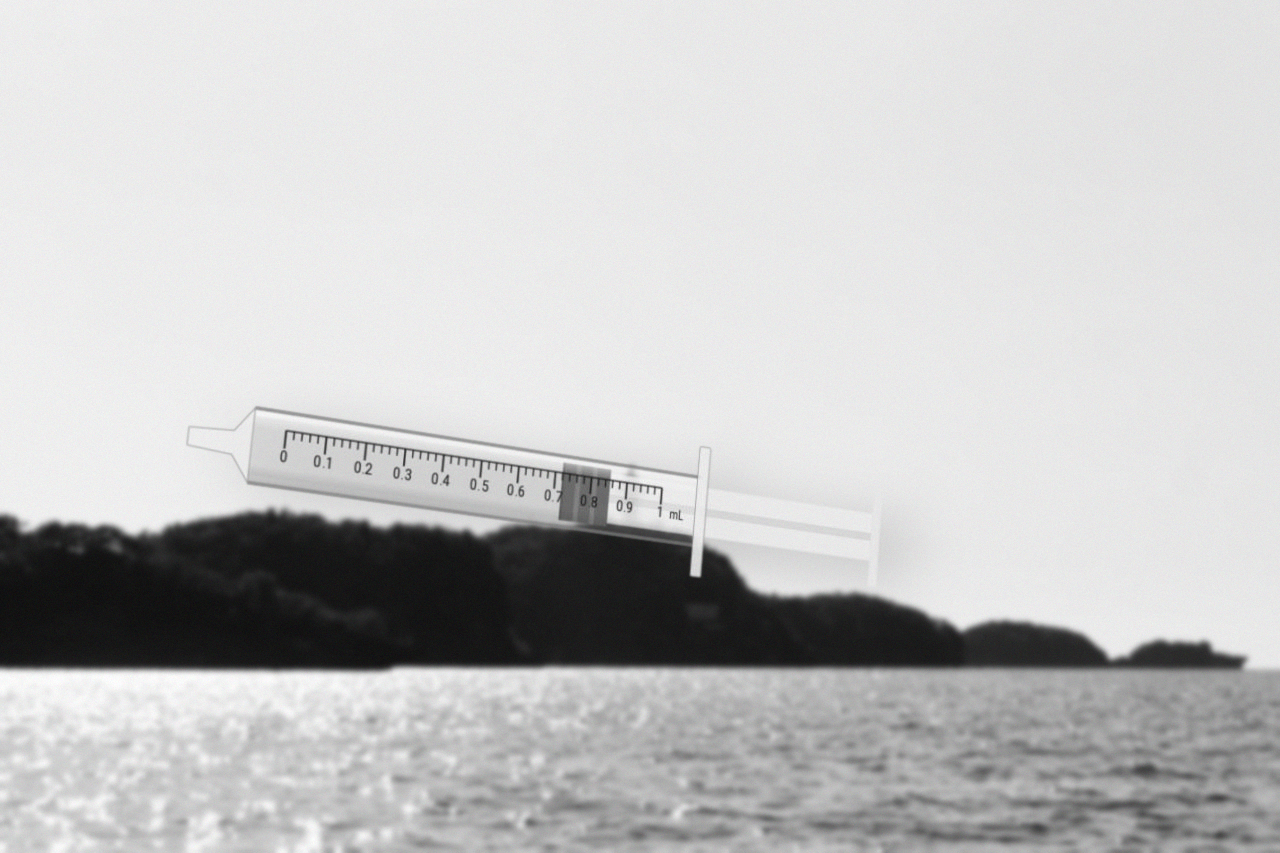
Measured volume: 0.72 mL
